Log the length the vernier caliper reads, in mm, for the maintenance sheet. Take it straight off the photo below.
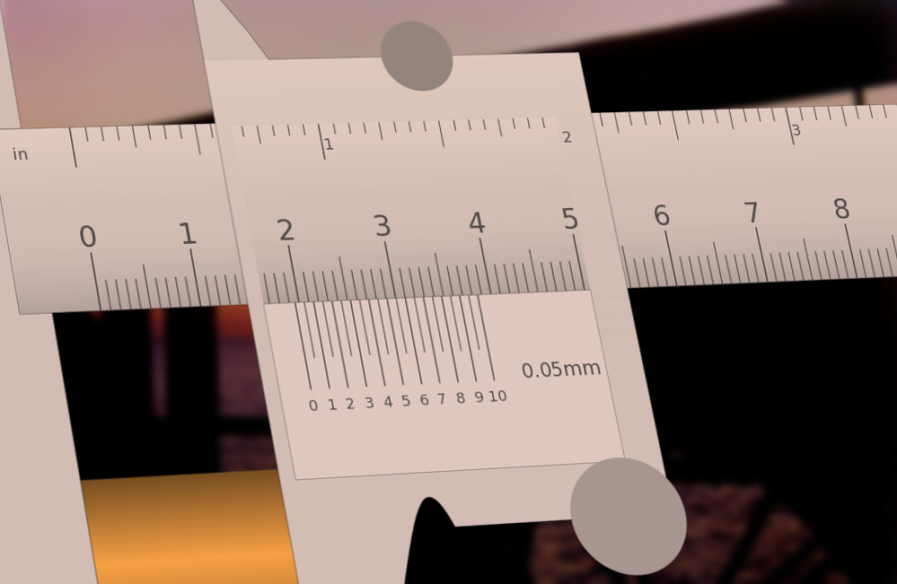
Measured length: 19.6 mm
